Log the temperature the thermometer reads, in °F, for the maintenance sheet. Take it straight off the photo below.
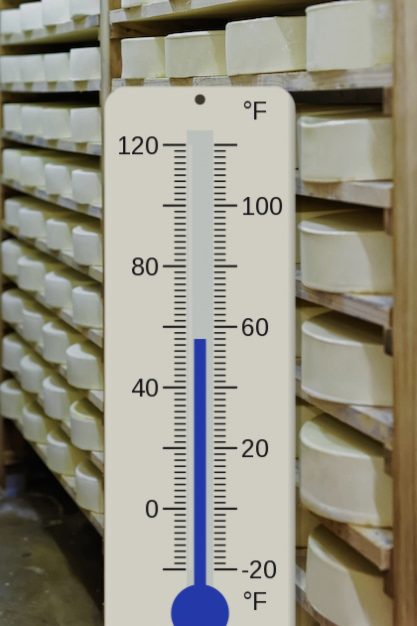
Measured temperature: 56 °F
